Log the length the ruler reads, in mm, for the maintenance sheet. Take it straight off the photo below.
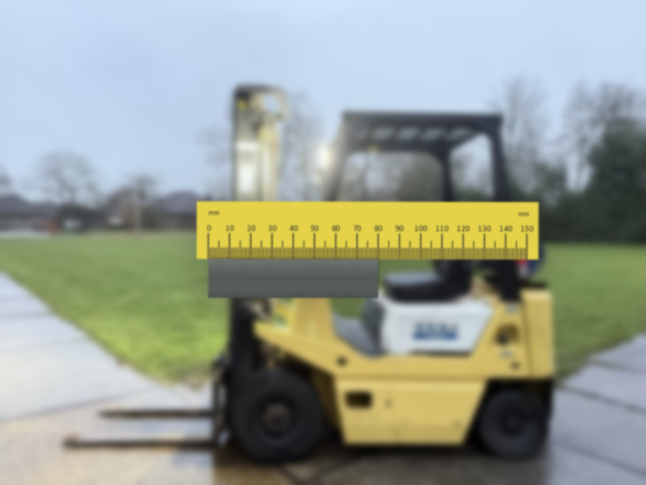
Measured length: 80 mm
